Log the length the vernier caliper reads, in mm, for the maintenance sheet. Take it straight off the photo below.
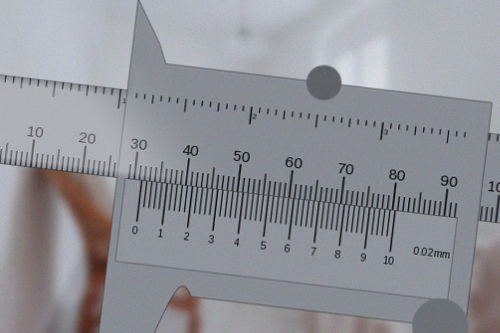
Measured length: 31.5 mm
